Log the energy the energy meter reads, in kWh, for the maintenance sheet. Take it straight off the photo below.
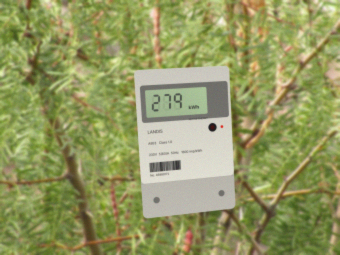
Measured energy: 279 kWh
